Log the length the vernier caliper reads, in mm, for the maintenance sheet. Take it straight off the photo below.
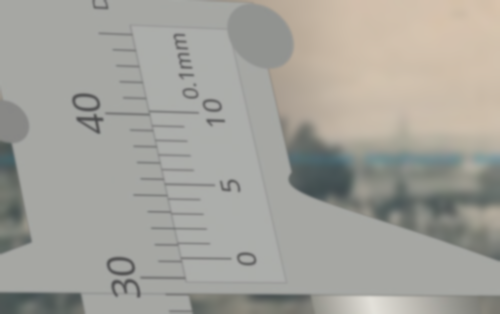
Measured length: 31.2 mm
